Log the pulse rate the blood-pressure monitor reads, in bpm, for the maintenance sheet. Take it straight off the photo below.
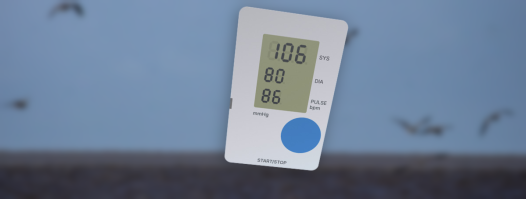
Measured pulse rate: 86 bpm
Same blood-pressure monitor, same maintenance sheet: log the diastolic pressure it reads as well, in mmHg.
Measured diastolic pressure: 80 mmHg
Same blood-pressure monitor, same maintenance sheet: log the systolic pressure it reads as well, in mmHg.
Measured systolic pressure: 106 mmHg
